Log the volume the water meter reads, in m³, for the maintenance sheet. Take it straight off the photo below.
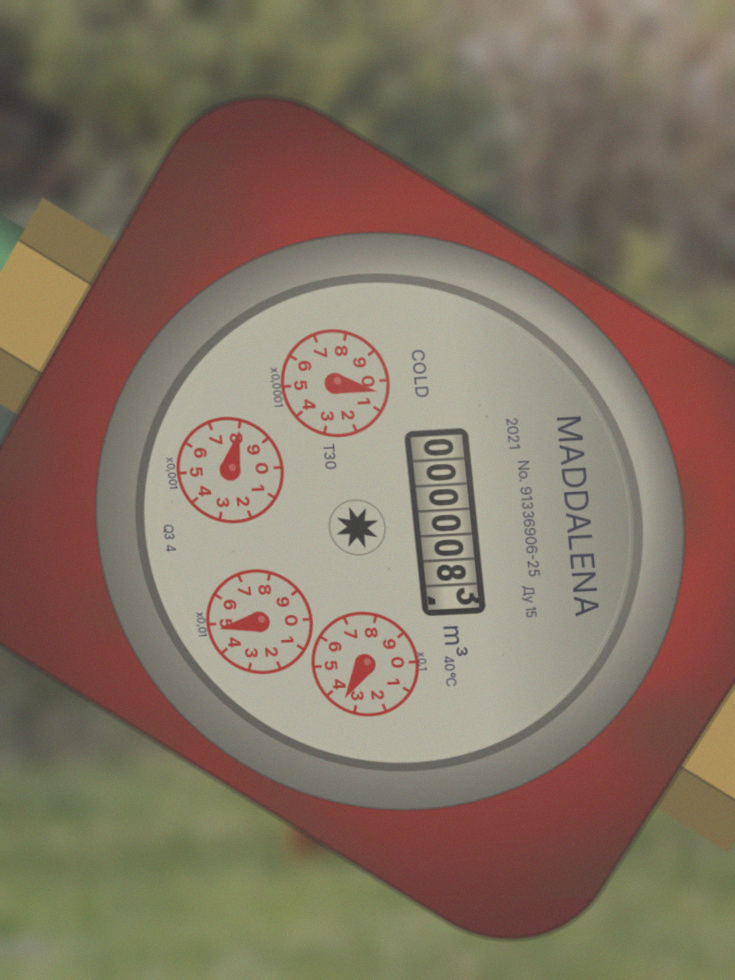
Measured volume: 83.3480 m³
